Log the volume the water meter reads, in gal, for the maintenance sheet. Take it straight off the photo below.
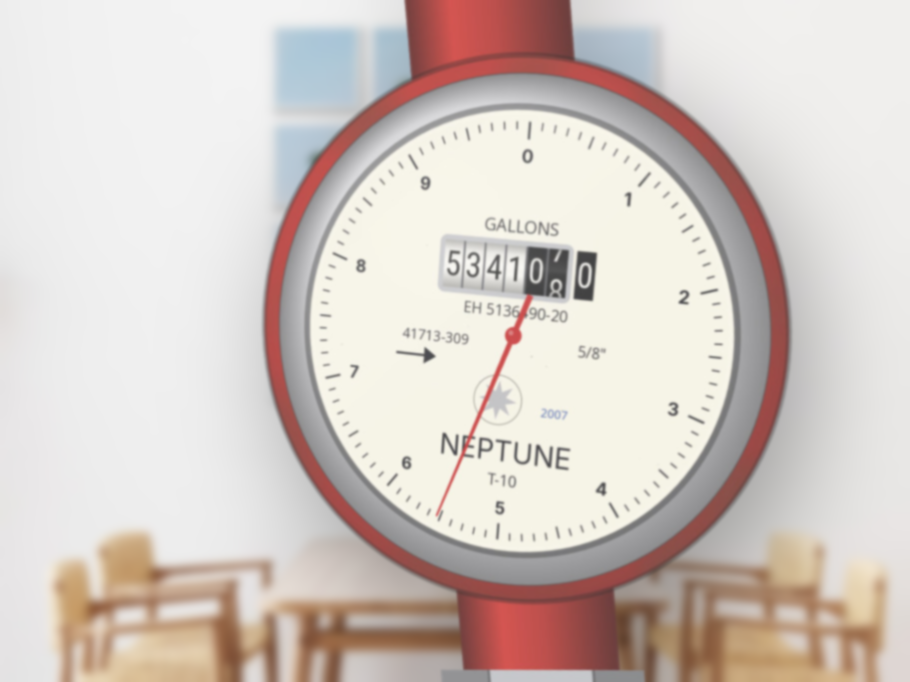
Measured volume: 5341075.5 gal
